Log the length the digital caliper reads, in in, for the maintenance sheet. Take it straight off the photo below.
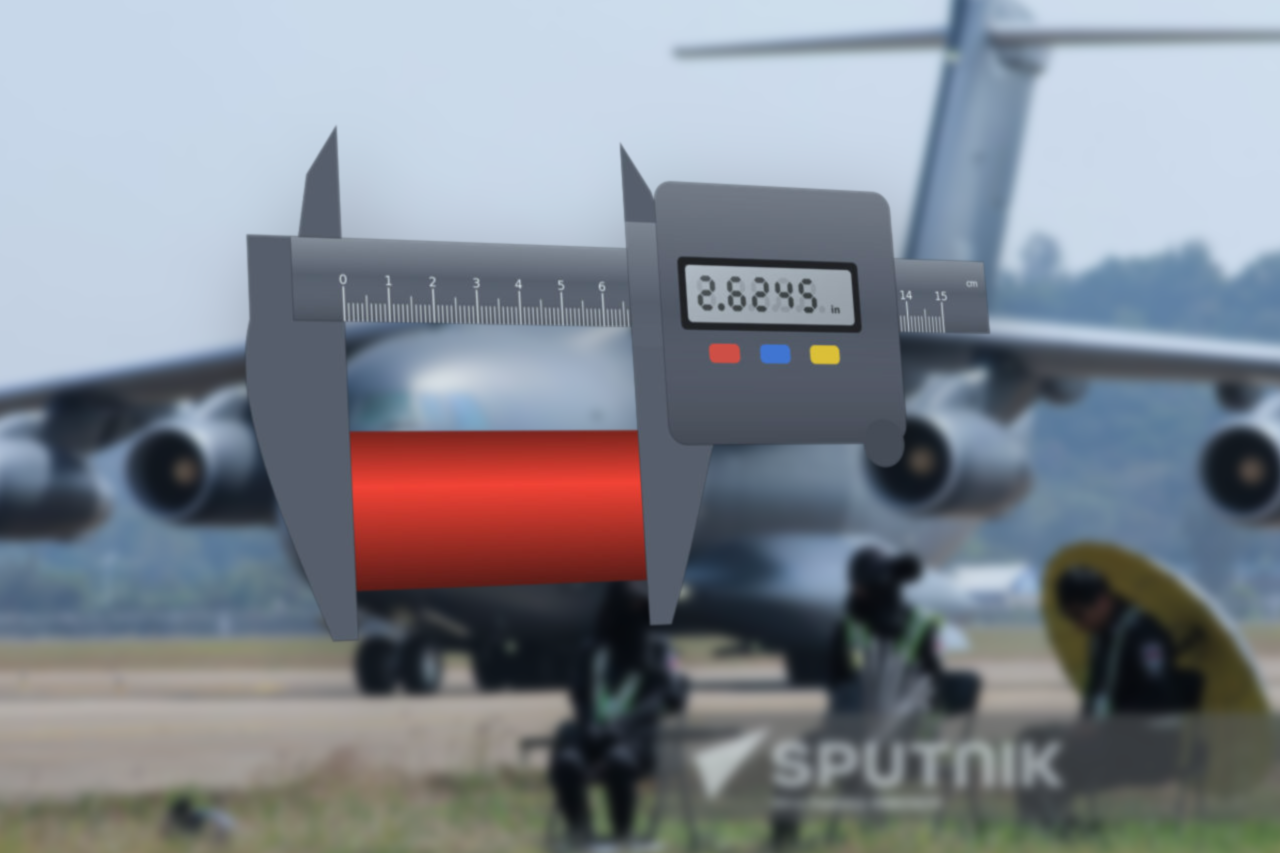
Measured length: 2.6245 in
